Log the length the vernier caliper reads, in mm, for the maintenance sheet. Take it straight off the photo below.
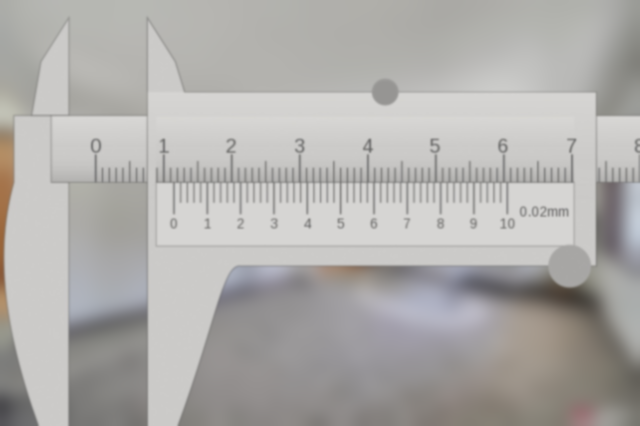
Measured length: 11.5 mm
